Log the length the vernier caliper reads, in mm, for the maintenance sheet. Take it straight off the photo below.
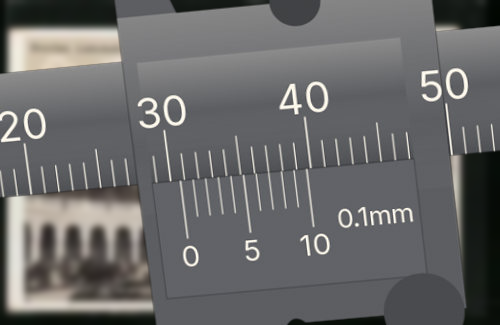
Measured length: 30.7 mm
